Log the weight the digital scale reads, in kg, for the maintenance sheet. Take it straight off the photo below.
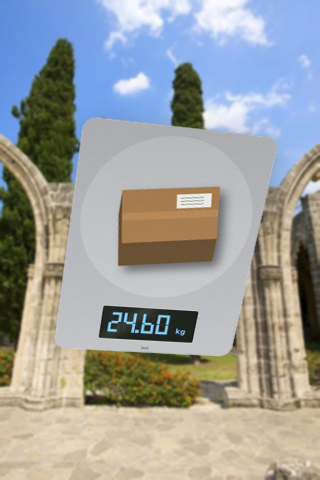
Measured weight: 24.60 kg
